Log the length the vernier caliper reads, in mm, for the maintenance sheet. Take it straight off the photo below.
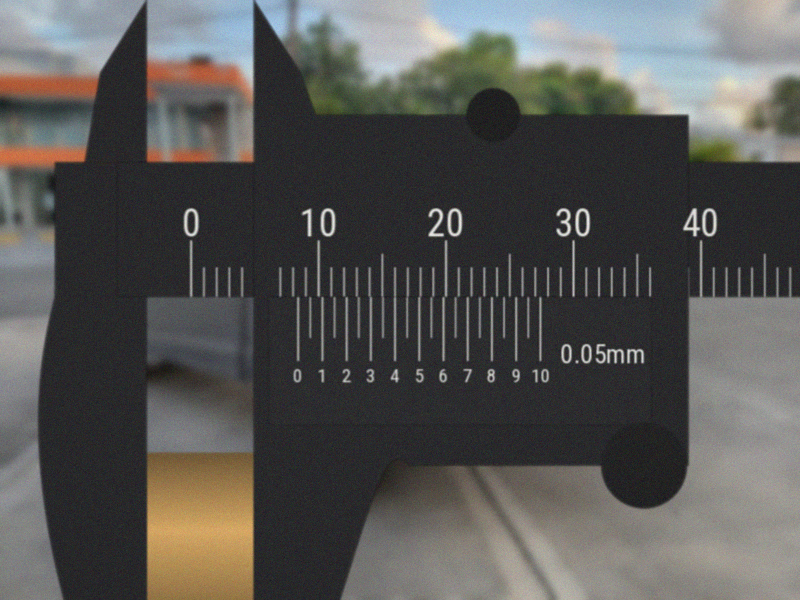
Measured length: 8.4 mm
